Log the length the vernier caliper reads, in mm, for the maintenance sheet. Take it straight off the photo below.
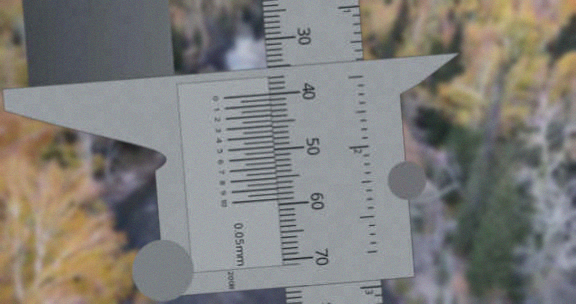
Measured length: 40.0 mm
